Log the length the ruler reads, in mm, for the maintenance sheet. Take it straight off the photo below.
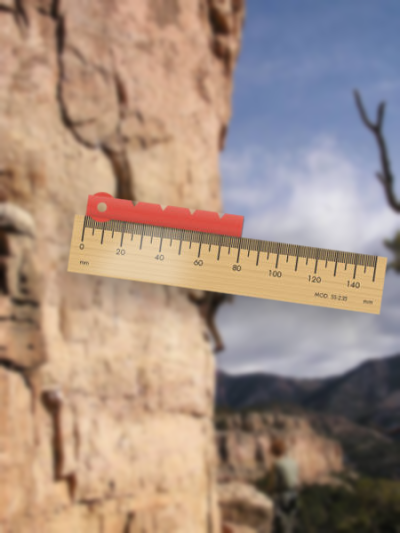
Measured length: 80 mm
